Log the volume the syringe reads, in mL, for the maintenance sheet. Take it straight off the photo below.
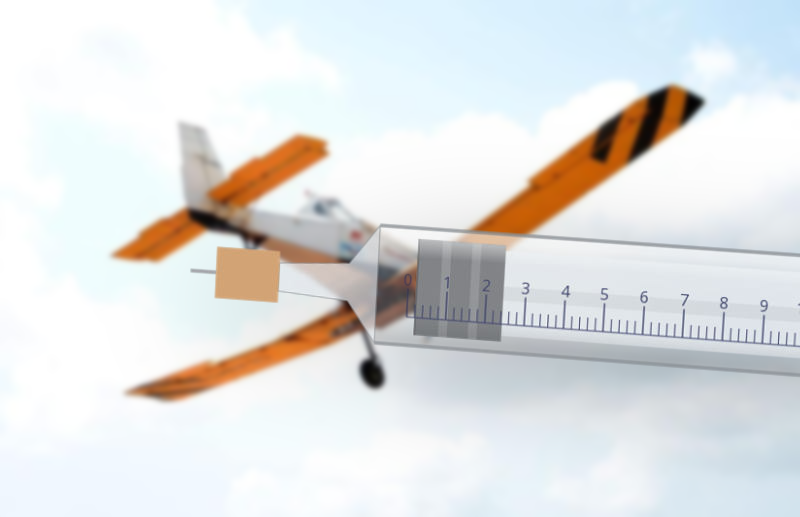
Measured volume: 0.2 mL
